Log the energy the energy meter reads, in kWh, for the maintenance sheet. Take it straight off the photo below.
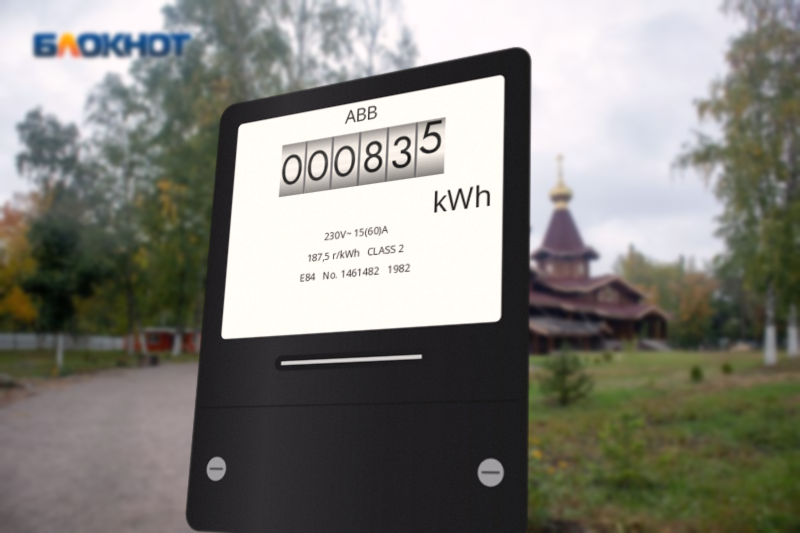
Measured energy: 835 kWh
